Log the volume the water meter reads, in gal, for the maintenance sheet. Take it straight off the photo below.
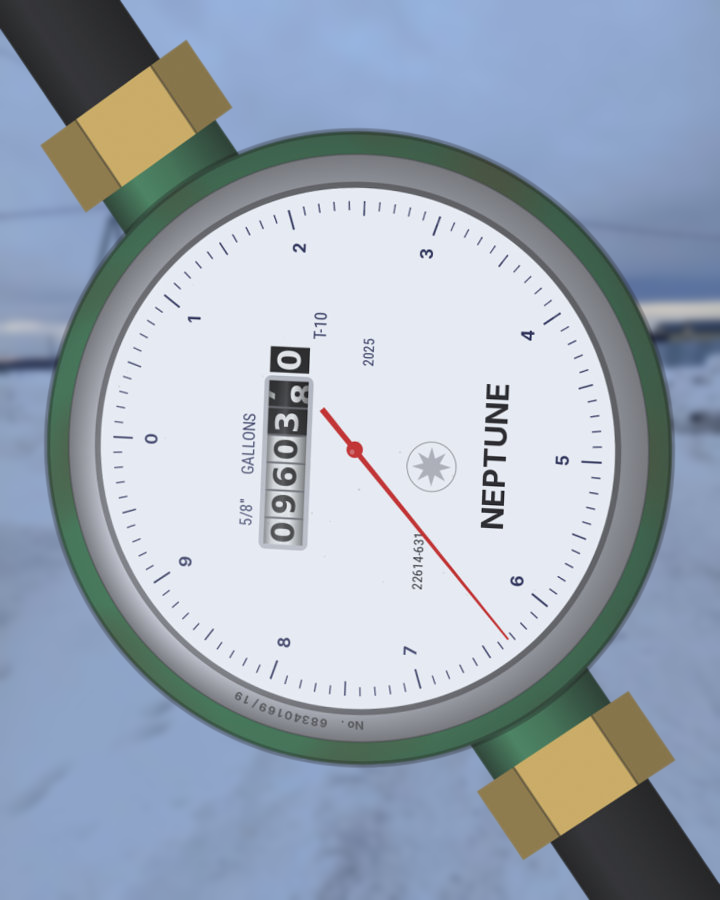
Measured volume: 960376.3 gal
